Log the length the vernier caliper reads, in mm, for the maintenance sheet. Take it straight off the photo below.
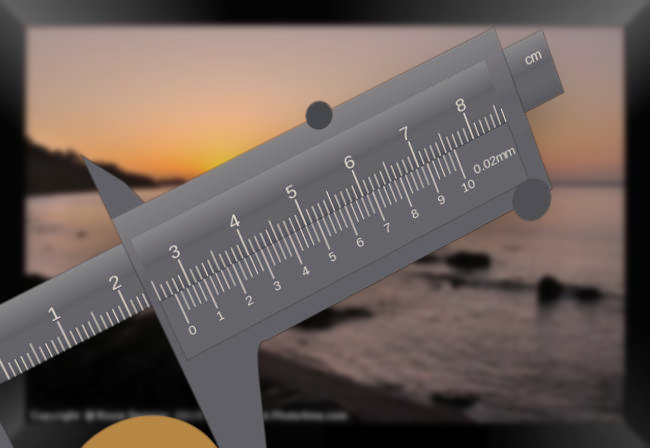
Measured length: 27.4 mm
